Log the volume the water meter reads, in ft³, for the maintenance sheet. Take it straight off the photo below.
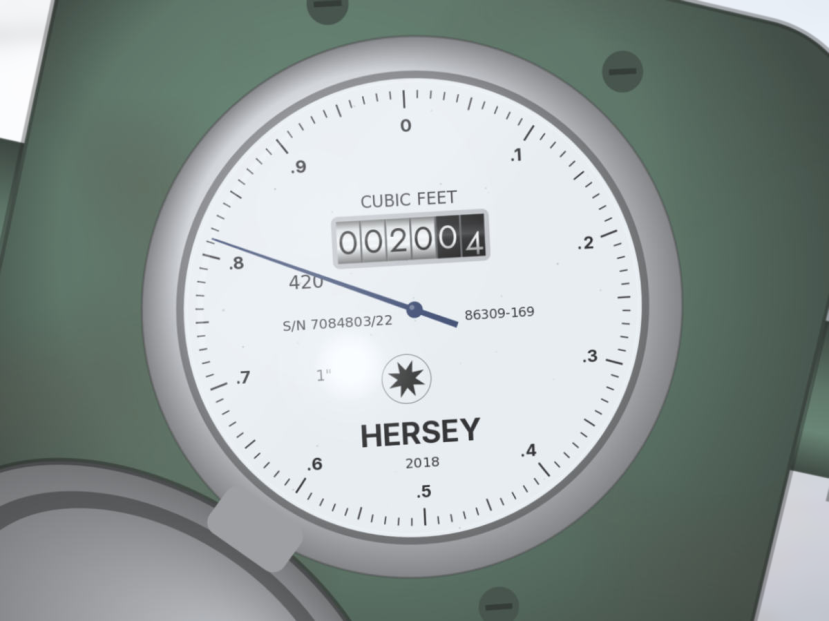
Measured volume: 2003.81 ft³
